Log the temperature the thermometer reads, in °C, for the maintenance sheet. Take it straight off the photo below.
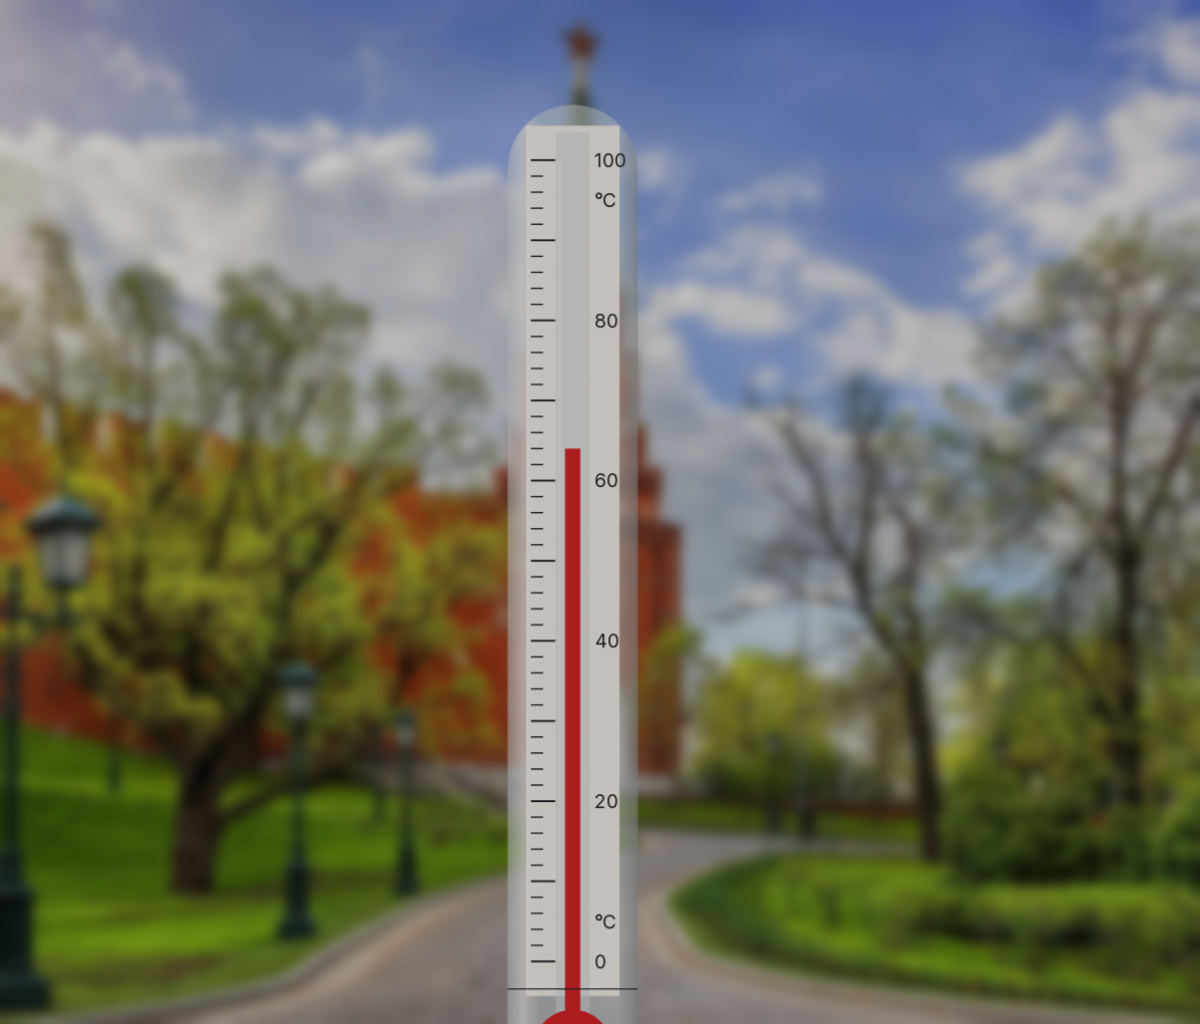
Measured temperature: 64 °C
